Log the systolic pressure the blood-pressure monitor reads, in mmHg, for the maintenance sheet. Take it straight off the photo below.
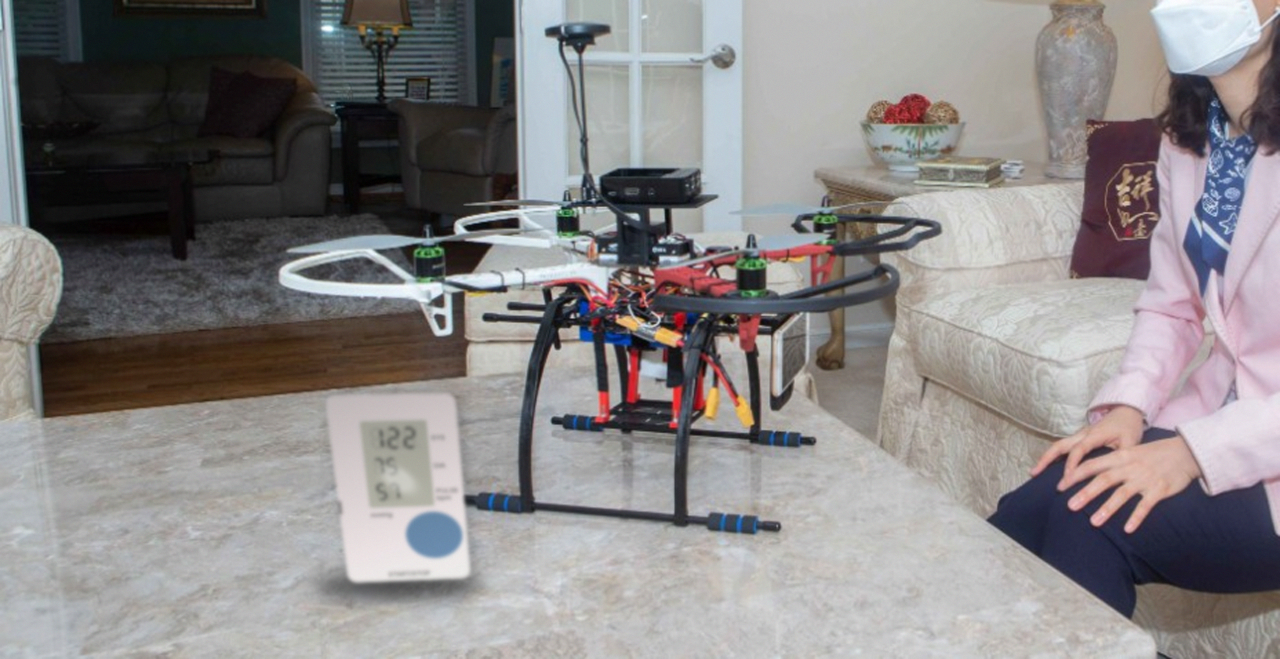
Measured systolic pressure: 122 mmHg
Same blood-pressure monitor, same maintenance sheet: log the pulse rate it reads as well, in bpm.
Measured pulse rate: 57 bpm
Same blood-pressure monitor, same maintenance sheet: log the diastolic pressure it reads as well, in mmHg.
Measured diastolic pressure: 75 mmHg
